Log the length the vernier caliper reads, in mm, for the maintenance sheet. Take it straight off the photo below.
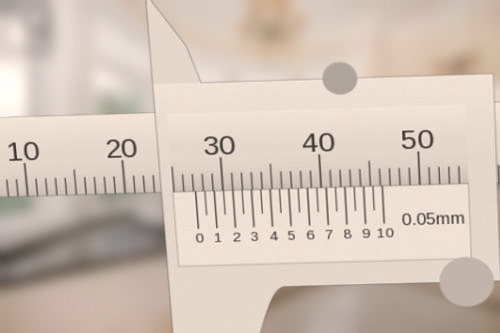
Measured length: 27.2 mm
